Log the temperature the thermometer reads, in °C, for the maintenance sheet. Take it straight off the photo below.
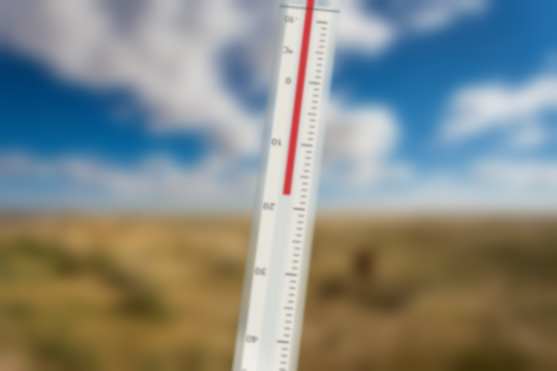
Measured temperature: 18 °C
